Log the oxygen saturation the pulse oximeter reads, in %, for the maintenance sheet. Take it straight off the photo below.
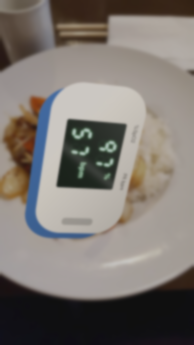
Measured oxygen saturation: 97 %
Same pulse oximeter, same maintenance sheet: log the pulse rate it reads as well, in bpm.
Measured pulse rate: 57 bpm
